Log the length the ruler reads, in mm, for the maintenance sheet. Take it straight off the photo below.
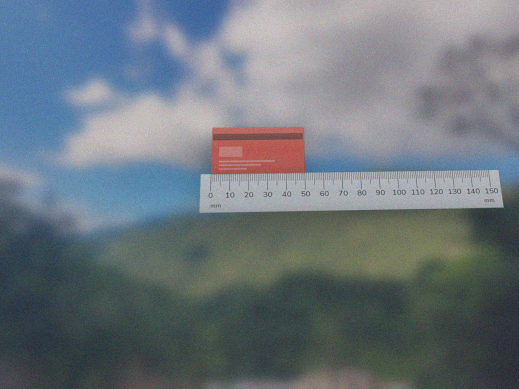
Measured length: 50 mm
